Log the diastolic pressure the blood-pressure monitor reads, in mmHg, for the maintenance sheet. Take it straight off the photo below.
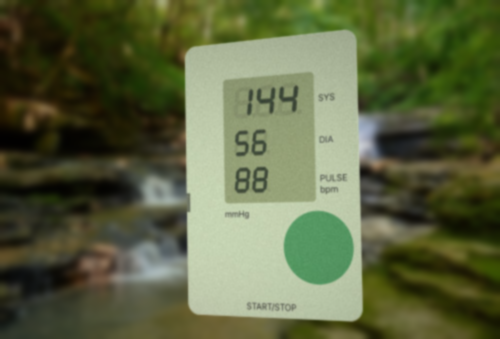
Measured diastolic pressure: 56 mmHg
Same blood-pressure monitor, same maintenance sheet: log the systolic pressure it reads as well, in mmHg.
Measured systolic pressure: 144 mmHg
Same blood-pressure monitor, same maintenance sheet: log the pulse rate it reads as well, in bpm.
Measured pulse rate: 88 bpm
